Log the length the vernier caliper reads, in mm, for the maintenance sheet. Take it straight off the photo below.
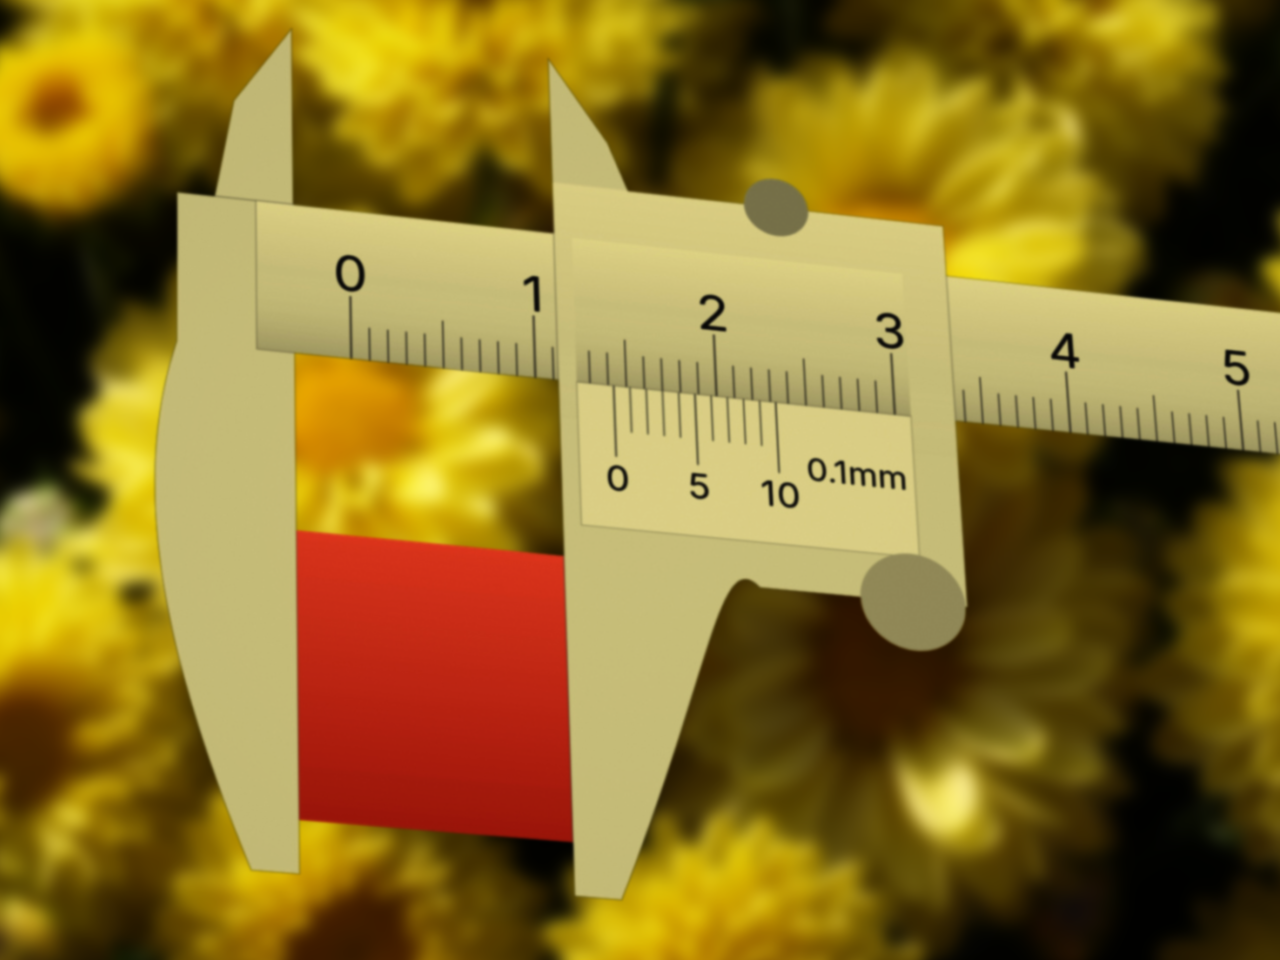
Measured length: 14.3 mm
